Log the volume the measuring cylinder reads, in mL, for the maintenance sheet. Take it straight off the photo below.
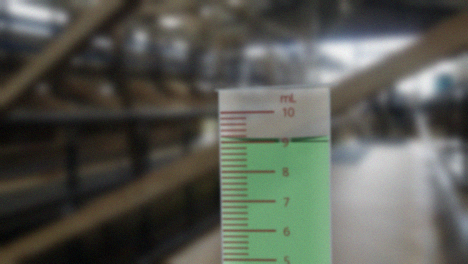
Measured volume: 9 mL
